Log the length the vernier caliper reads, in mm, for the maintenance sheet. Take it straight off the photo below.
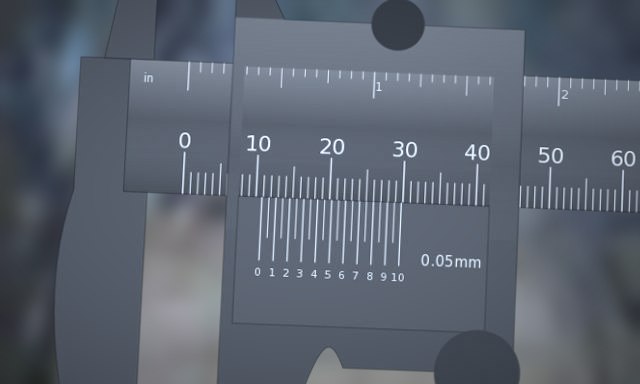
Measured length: 10.8 mm
